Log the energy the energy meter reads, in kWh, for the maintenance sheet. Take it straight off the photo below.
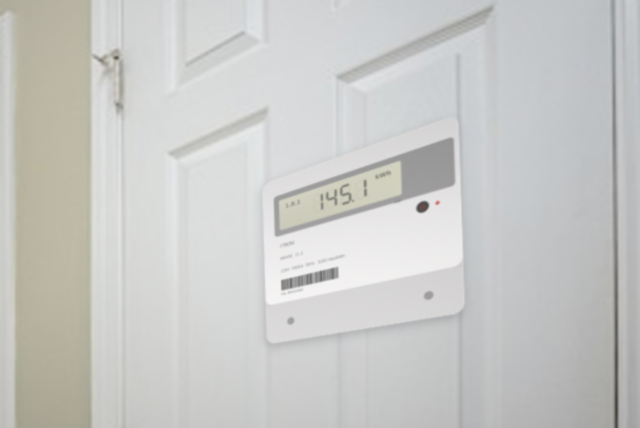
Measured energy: 145.1 kWh
